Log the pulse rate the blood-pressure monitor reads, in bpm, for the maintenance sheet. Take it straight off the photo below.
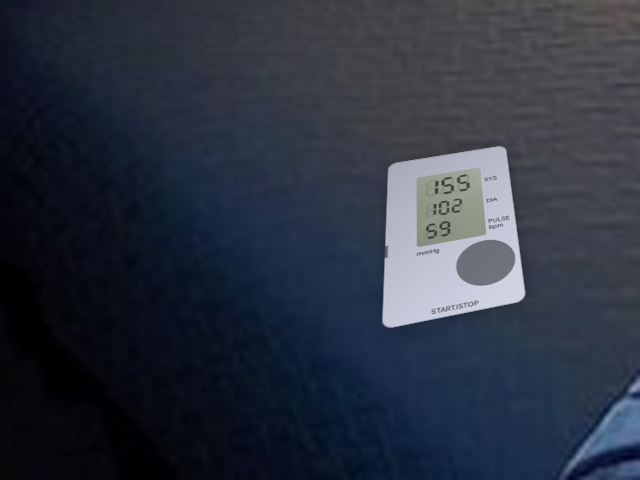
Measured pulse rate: 59 bpm
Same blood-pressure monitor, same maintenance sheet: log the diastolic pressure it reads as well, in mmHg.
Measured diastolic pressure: 102 mmHg
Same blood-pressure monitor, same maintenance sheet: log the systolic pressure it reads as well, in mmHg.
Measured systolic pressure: 155 mmHg
